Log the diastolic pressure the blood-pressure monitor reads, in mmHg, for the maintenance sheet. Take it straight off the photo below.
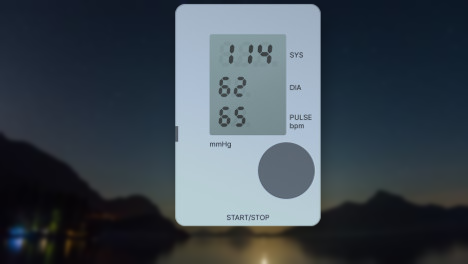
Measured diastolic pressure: 62 mmHg
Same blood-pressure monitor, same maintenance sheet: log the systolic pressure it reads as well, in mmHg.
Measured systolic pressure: 114 mmHg
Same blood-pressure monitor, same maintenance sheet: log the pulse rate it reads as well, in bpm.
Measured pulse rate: 65 bpm
